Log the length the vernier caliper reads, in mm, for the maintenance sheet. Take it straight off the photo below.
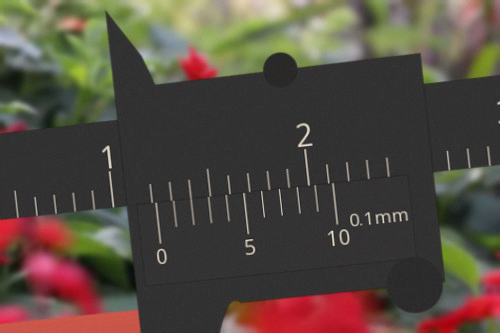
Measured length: 12.2 mm
